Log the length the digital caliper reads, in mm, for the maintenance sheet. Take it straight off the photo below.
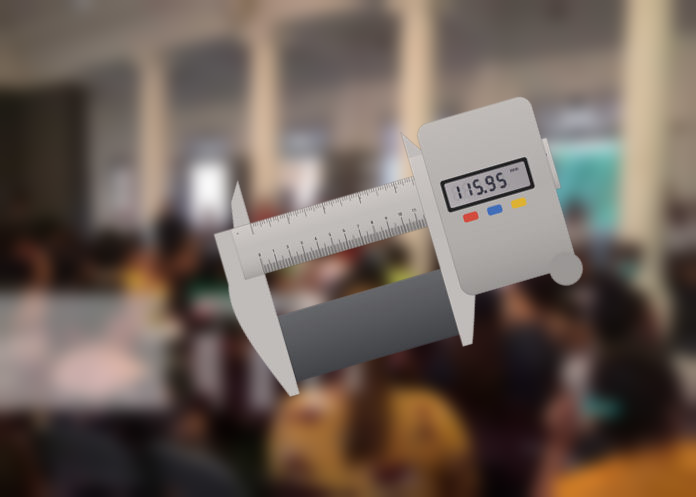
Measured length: 115.95 mm
